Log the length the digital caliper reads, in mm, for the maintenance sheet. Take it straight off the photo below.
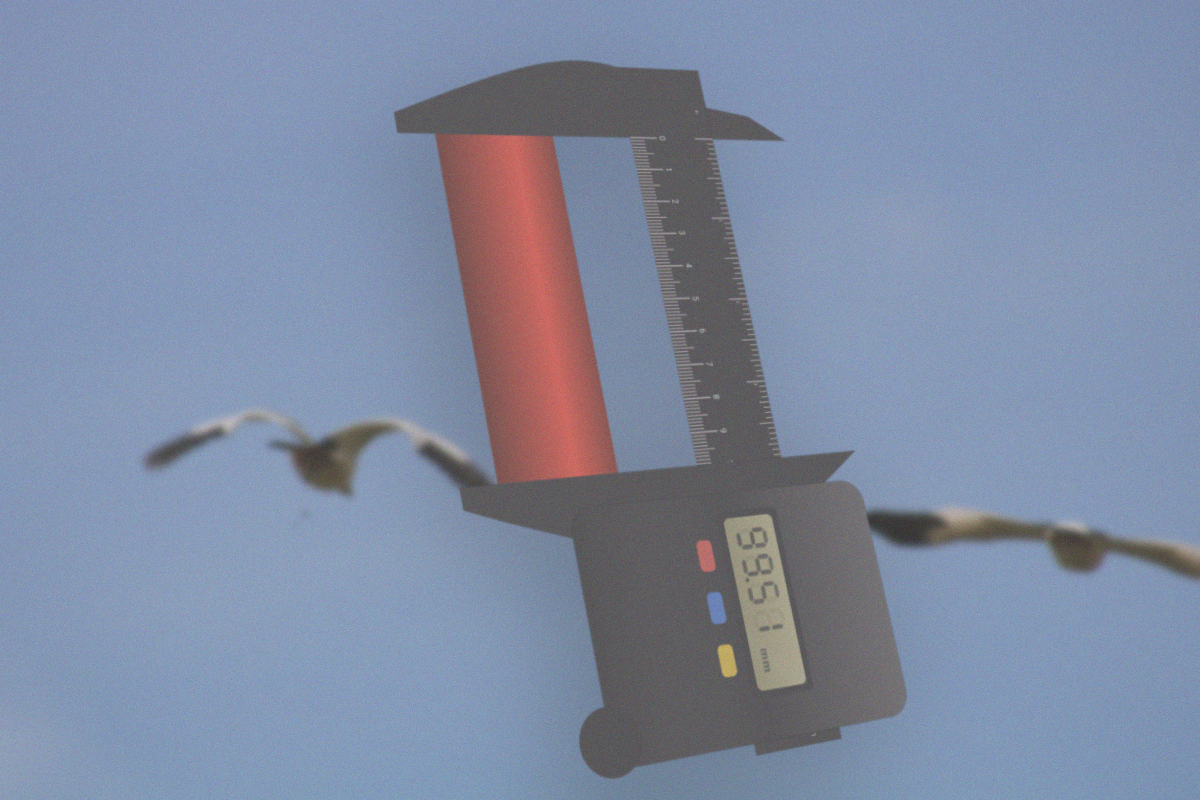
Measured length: 99.51 mm
